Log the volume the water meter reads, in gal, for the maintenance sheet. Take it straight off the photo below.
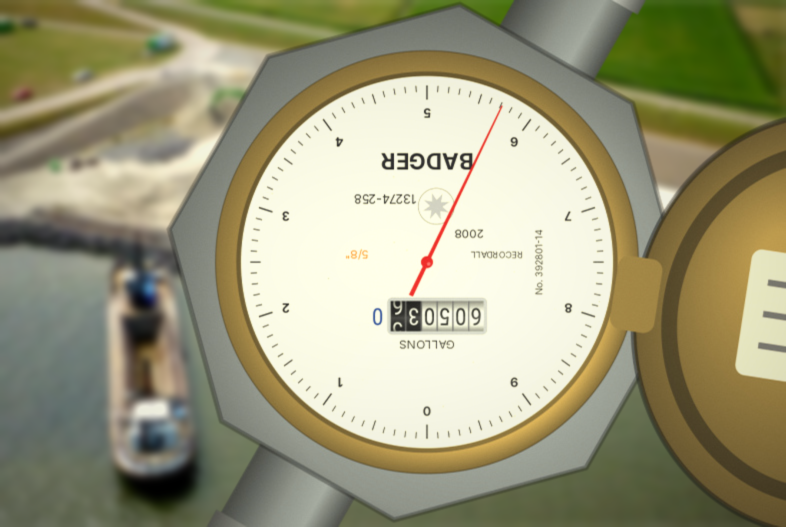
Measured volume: 6050355.7 gal
